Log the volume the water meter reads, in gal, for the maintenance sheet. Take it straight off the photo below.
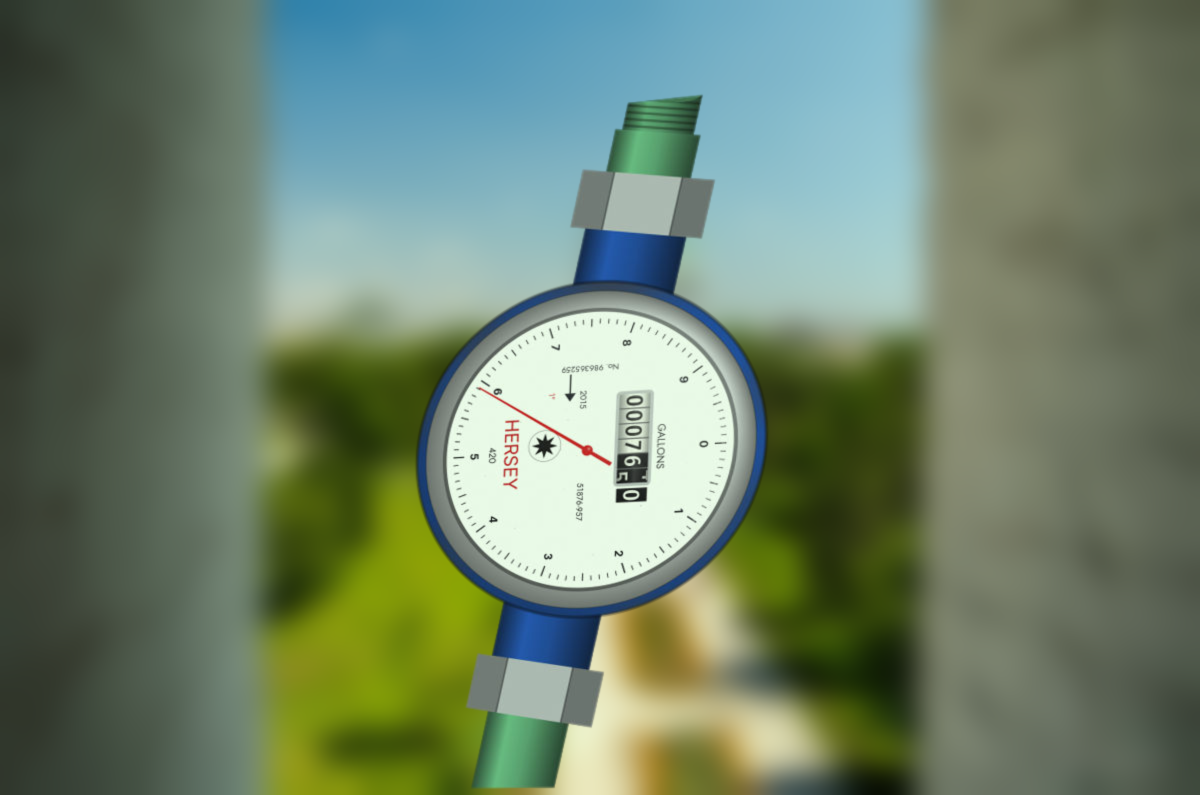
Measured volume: 7645.9 gal
